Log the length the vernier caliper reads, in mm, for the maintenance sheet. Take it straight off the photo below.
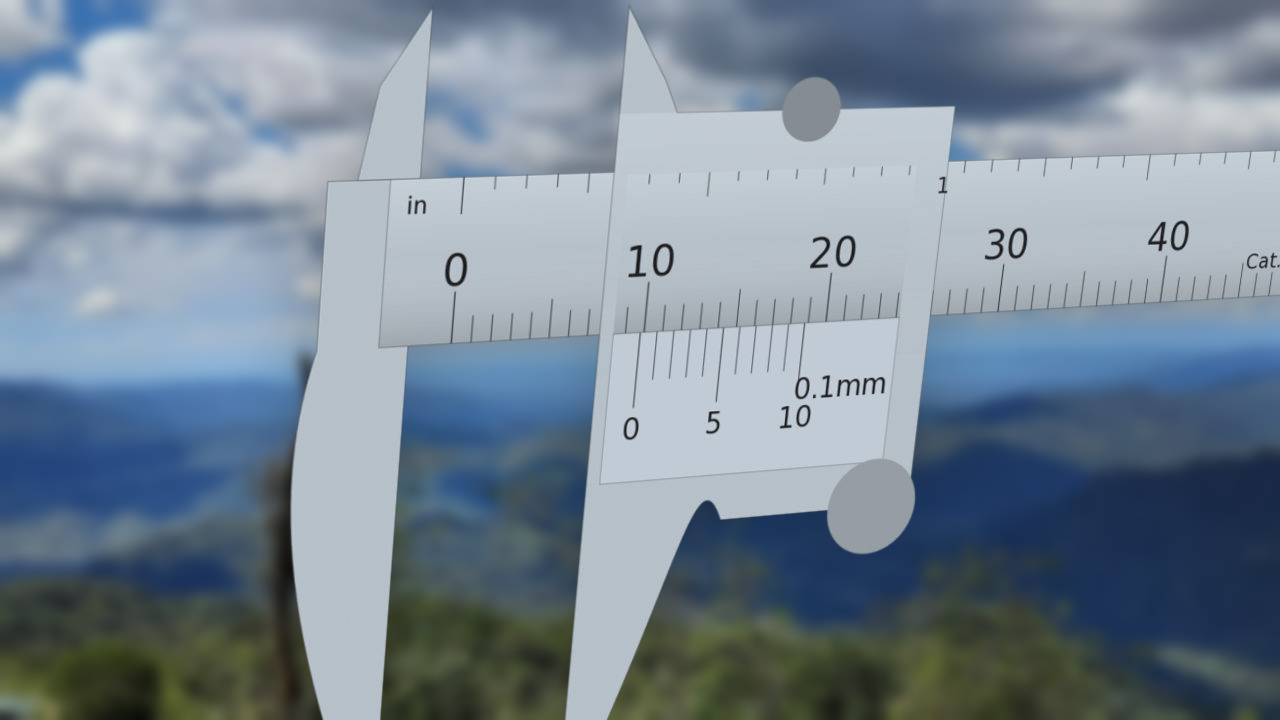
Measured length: 9.8 mm
